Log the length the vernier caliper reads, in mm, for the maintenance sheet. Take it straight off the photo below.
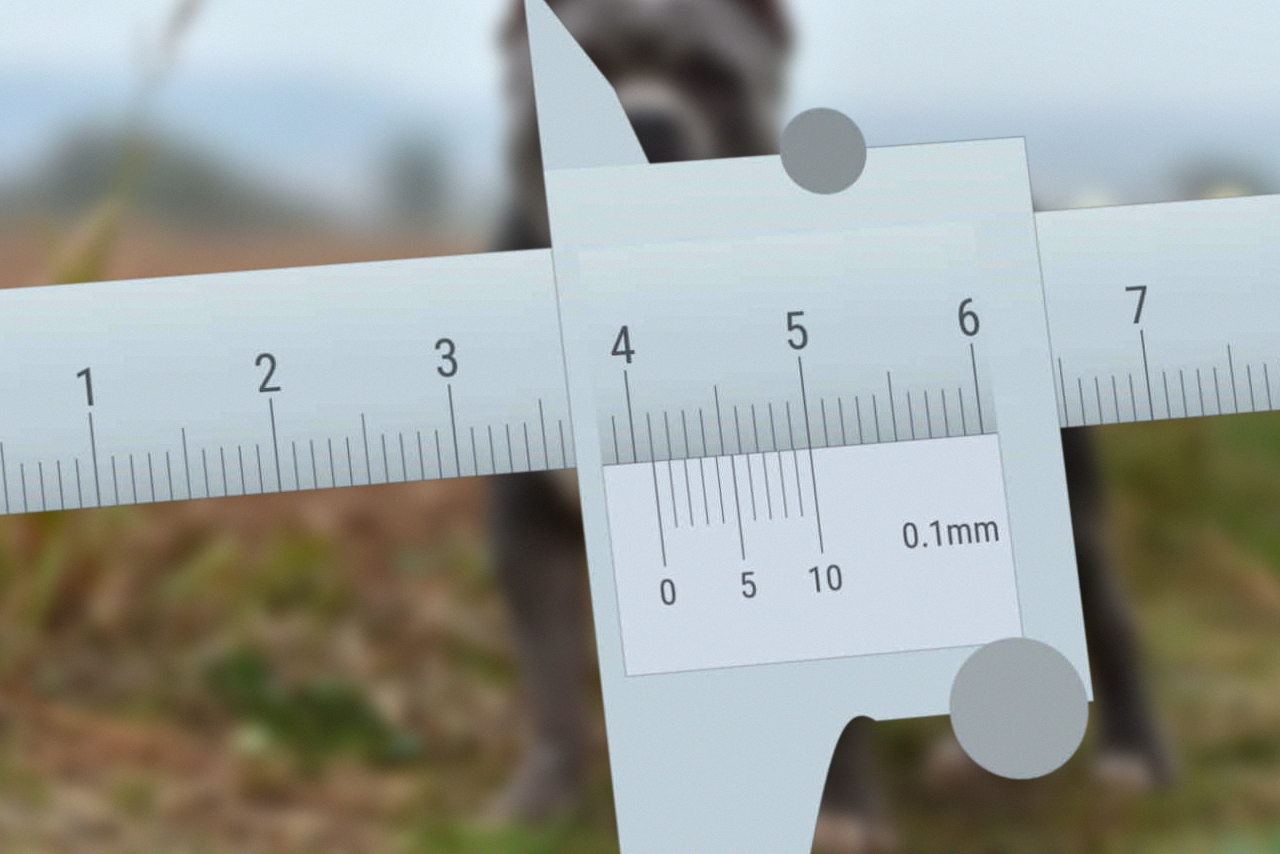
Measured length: 41.0 mm
